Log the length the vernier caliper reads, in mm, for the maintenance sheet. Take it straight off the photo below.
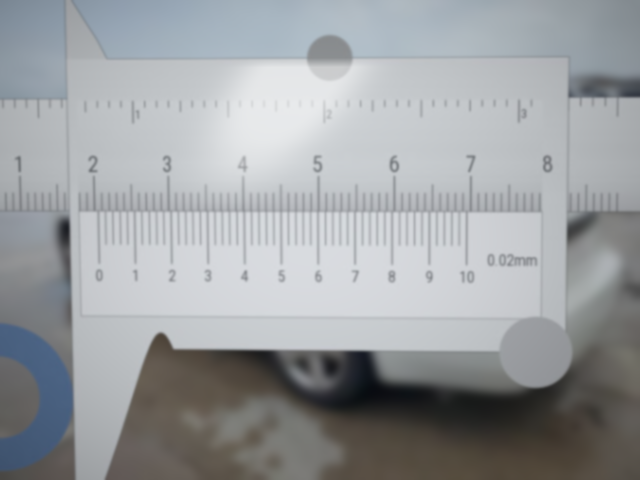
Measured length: 20.5 mm
